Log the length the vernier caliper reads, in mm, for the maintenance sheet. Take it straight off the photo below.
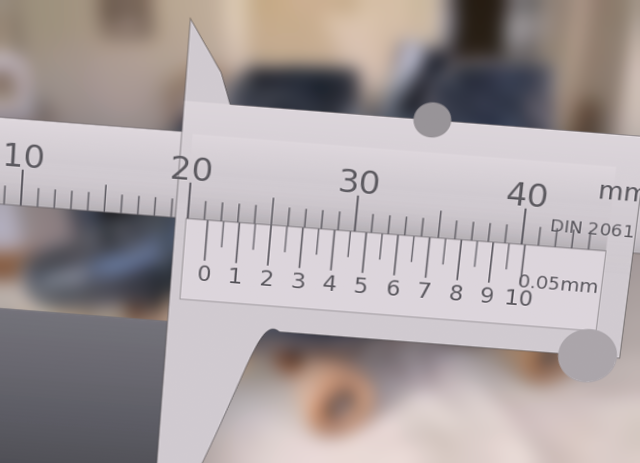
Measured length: 21.2 mm
